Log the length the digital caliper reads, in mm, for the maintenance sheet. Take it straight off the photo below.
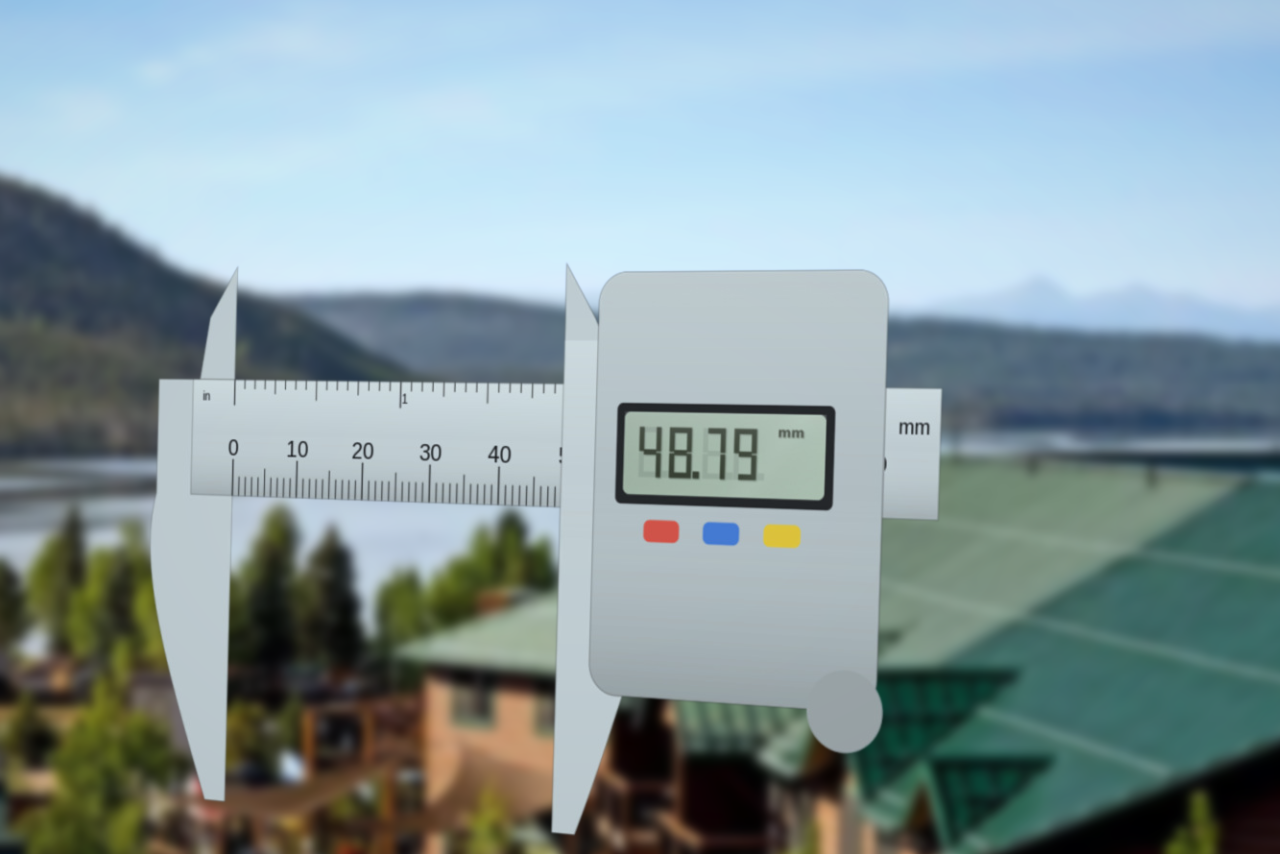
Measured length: 48.79 mm
